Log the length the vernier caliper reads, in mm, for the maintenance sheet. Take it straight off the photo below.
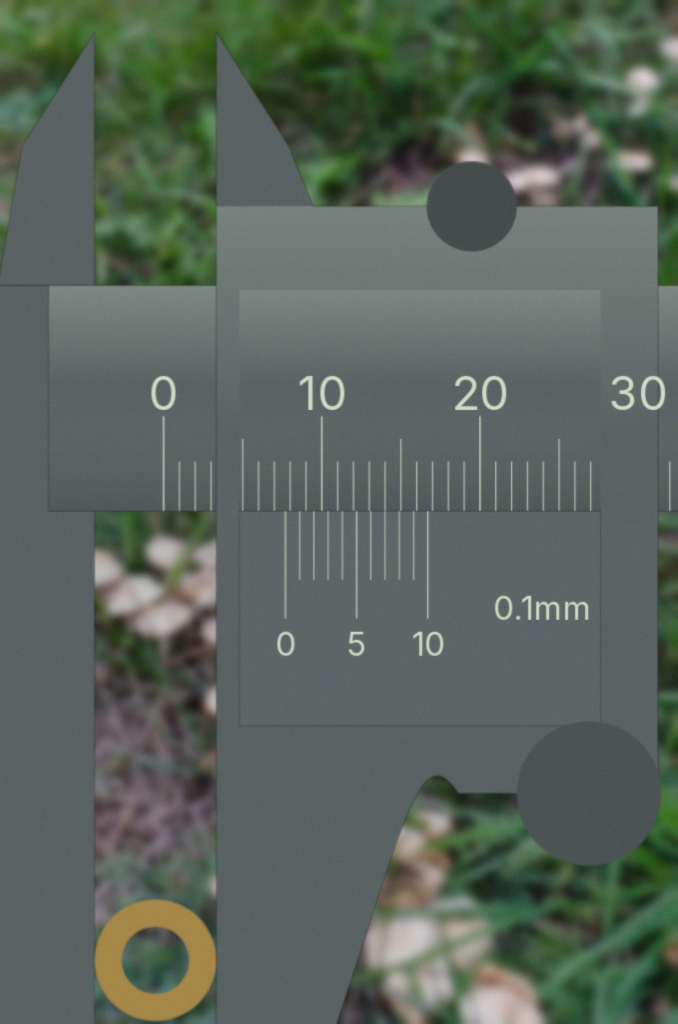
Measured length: 7.7 mm
